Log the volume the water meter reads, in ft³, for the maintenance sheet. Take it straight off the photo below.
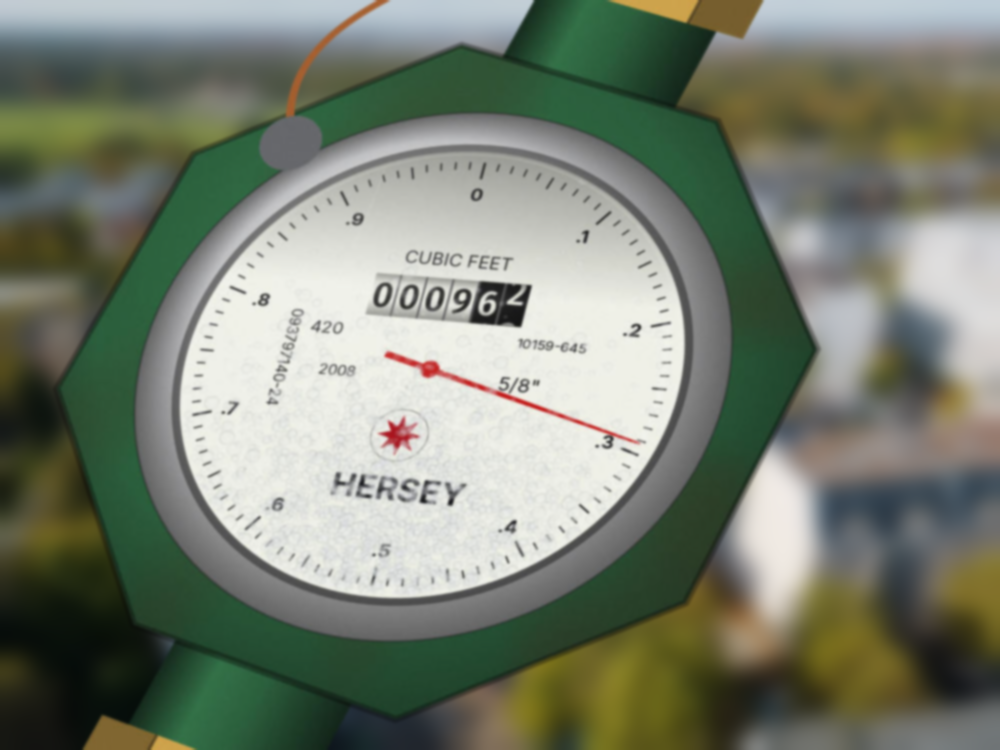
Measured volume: 962.29 ft³
